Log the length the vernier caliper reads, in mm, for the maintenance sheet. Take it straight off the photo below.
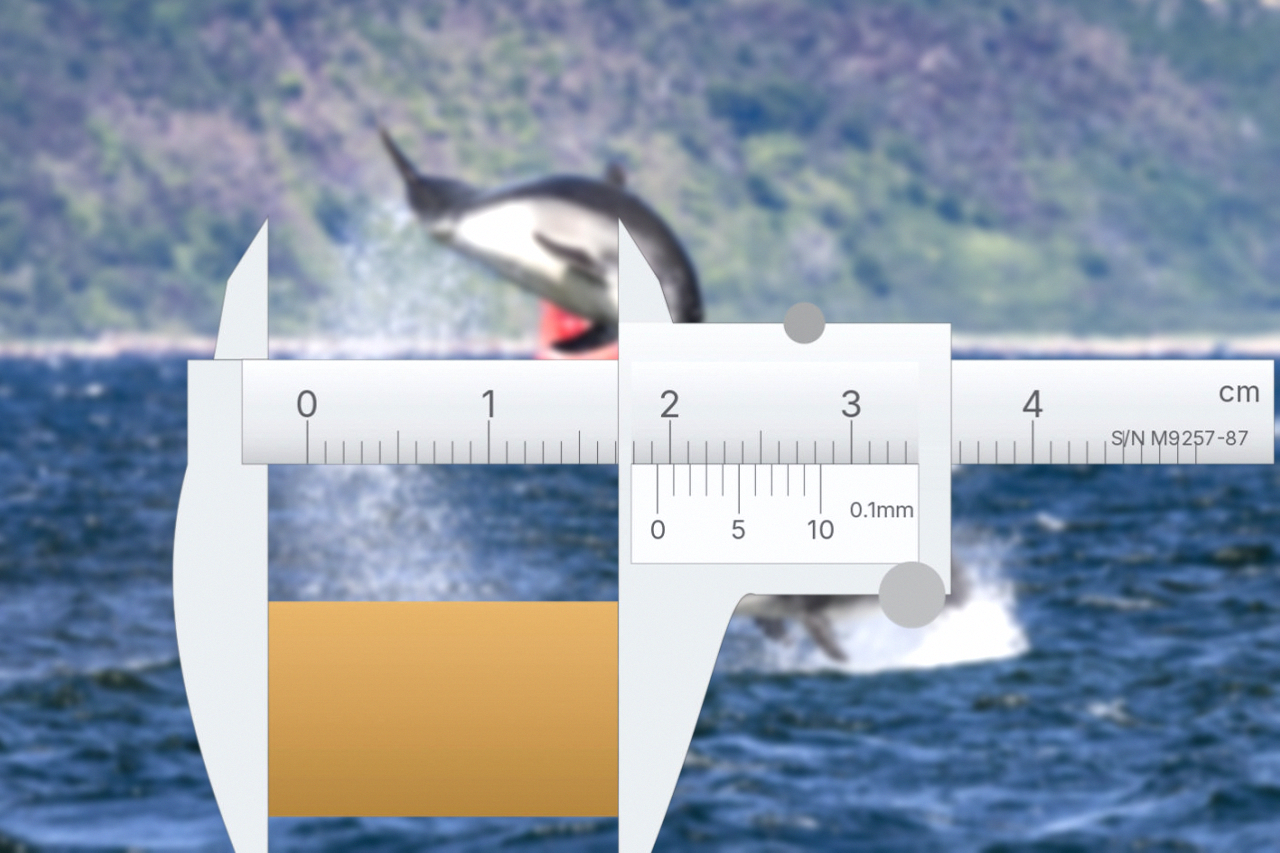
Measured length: 19.3 mm
